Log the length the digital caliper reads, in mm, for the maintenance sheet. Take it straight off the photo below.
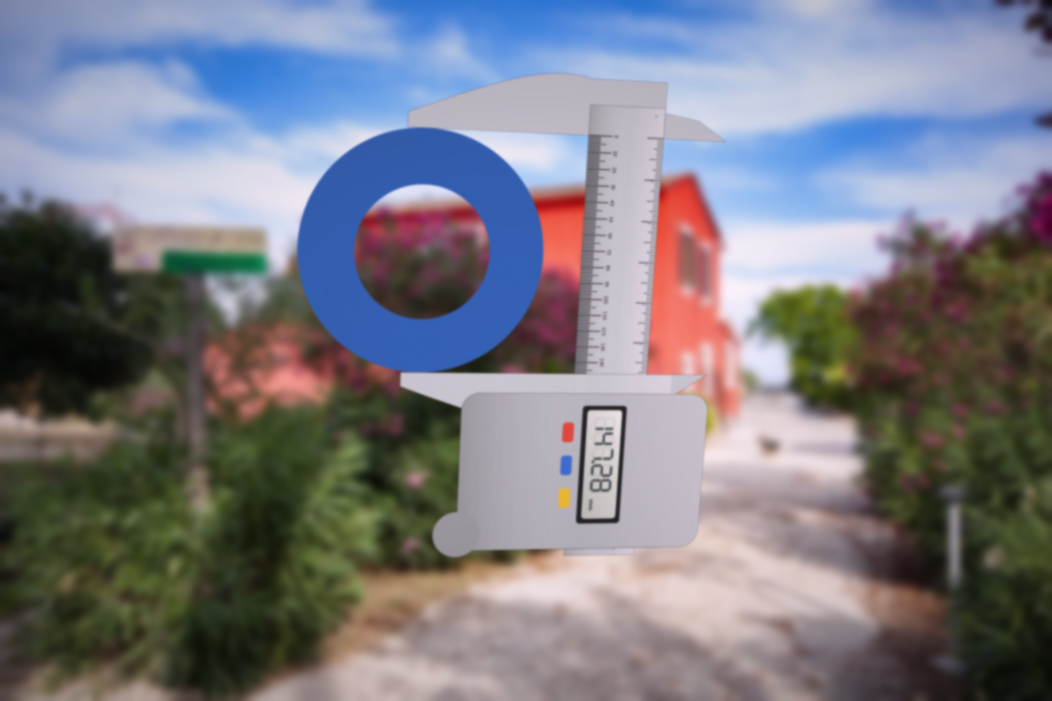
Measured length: 147.28 mm
